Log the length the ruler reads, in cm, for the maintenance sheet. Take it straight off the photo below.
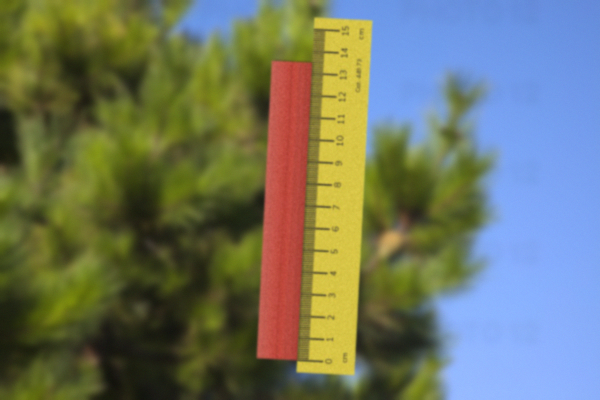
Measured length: 13.5 cm
